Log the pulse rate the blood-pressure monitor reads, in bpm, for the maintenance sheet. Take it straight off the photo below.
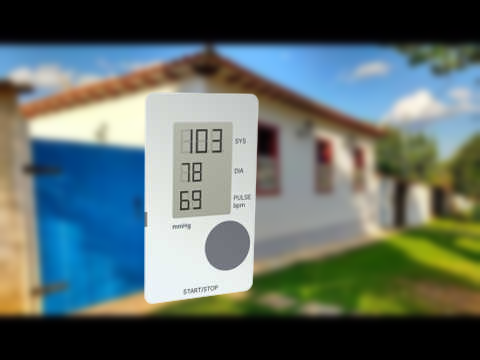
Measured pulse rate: 69 bpm
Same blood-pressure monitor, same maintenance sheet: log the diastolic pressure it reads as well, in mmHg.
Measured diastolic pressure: 78 mmHg
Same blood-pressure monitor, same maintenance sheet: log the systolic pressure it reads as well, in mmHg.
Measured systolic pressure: 103 mmHg
